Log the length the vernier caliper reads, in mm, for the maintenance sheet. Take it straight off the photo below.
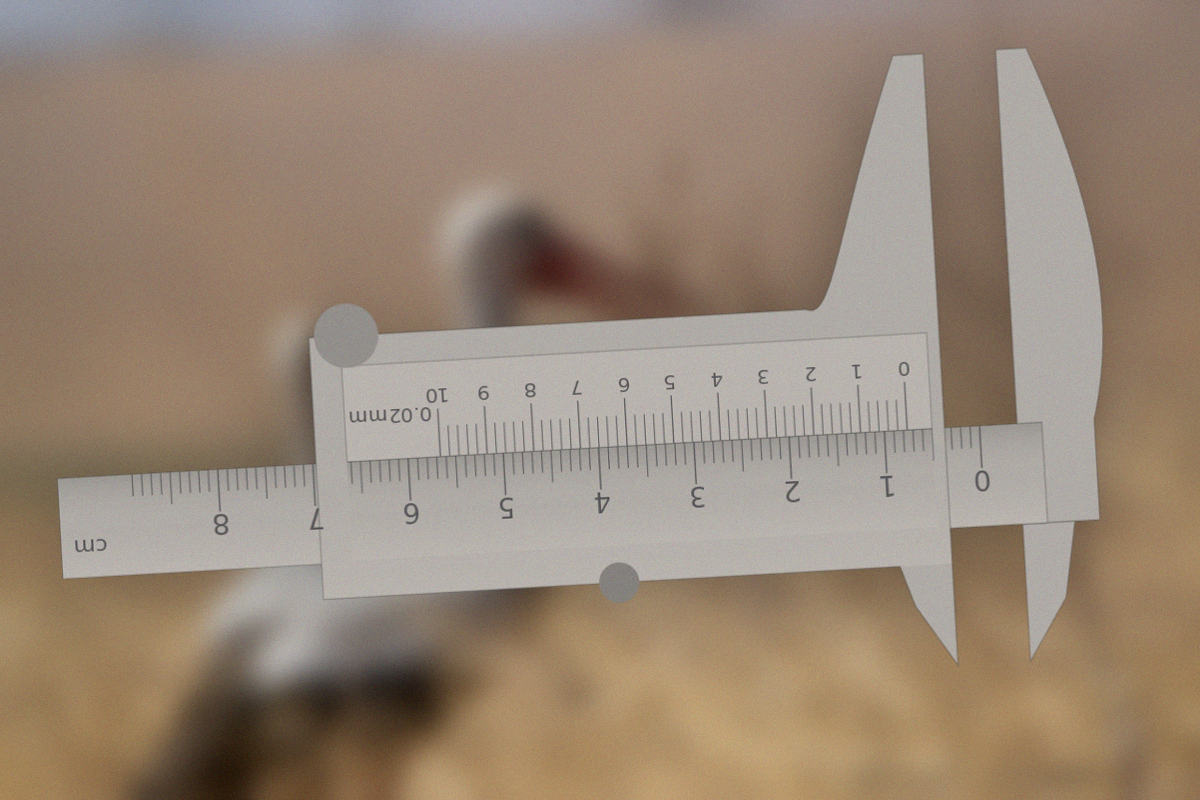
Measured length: 7.6 mm
